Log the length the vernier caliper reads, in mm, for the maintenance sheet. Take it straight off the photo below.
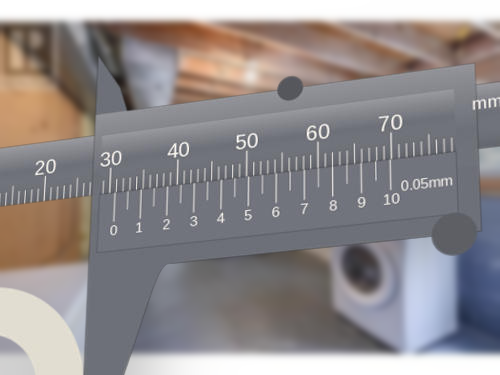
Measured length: 30.8 mm
